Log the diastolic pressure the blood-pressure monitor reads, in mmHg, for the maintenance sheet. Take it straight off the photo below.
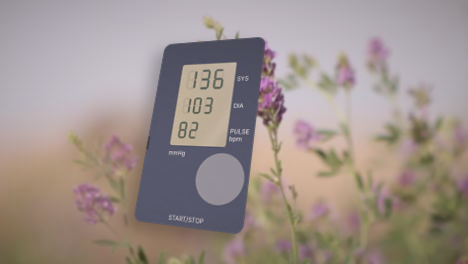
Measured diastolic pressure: 103 mmHg
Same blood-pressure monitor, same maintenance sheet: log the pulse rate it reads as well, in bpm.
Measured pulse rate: 82 bpm
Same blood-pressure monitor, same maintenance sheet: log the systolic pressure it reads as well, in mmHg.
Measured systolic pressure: 136 mmHg
